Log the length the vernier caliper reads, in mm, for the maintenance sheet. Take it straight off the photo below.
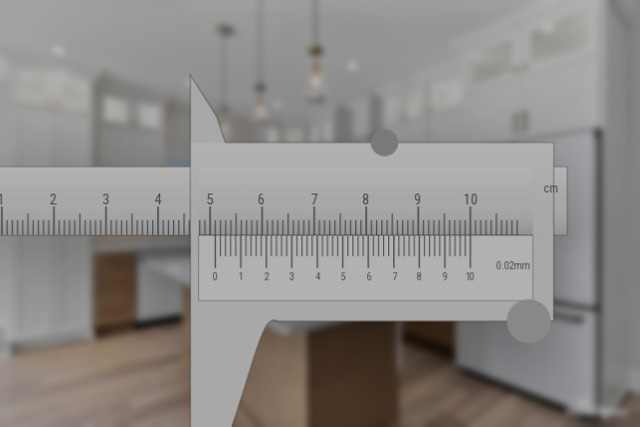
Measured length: 51.0 mm
